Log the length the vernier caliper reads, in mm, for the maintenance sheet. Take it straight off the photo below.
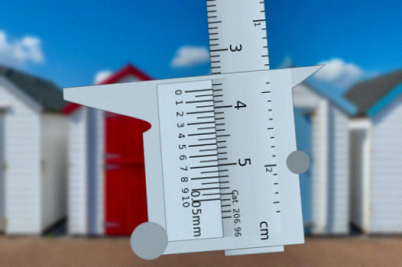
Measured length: 36.8 mm
